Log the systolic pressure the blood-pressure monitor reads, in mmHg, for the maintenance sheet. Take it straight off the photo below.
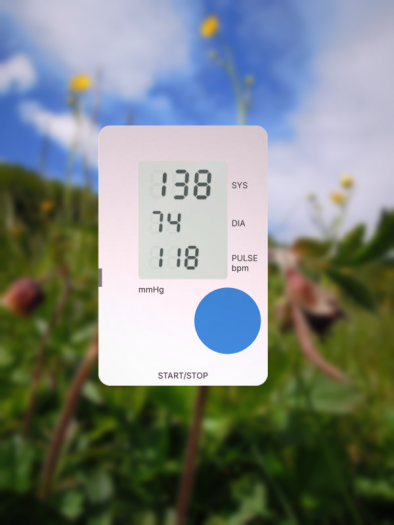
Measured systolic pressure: 138 mmHg
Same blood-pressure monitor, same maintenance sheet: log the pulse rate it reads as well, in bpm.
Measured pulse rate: 118 bpm
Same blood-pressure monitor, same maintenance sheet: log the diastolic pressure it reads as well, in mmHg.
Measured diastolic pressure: 74 mmHg
